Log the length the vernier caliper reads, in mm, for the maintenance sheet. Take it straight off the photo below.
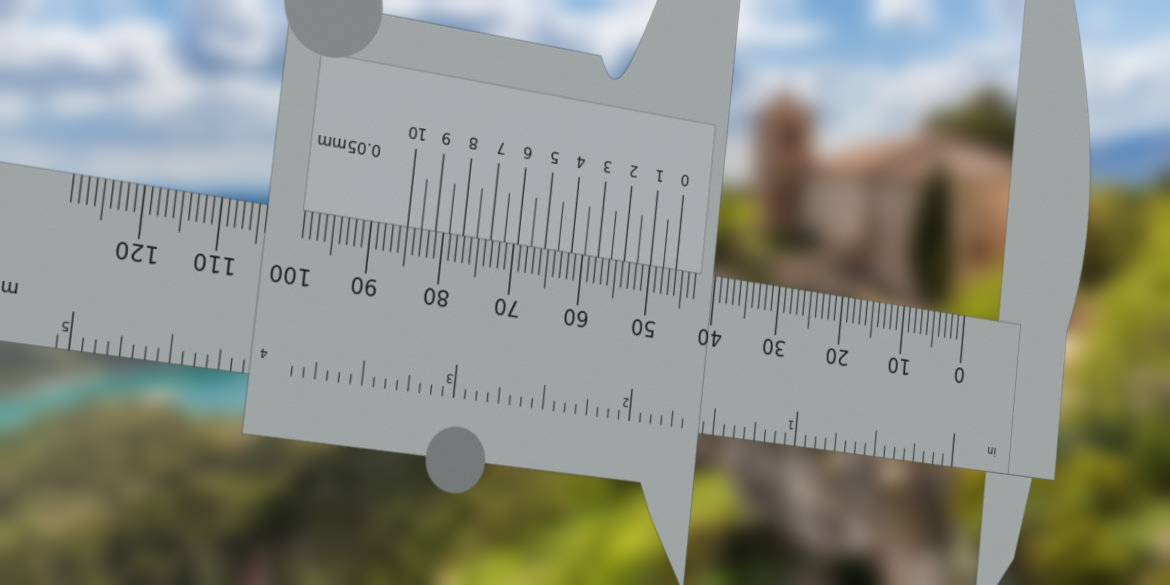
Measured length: 46.0 mm
